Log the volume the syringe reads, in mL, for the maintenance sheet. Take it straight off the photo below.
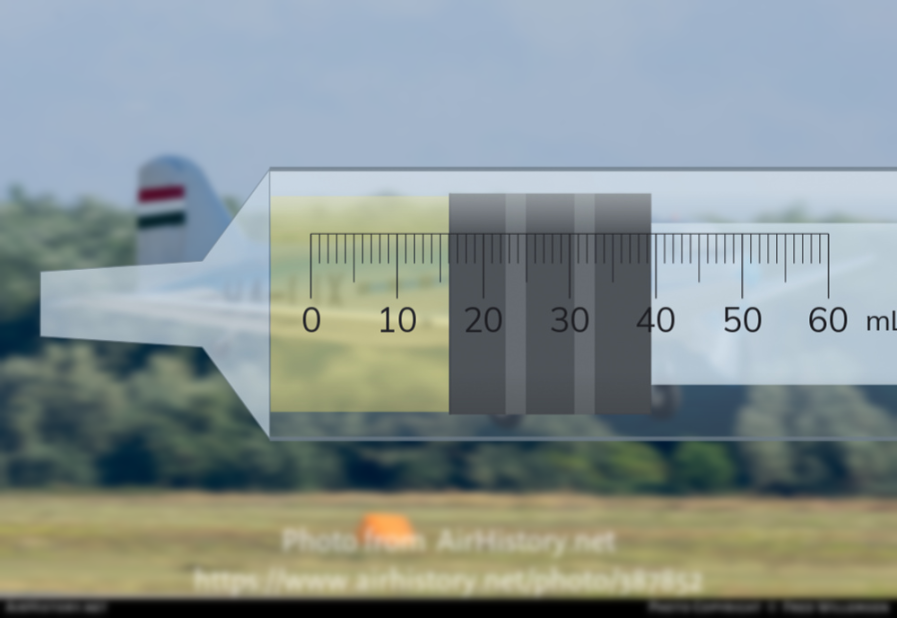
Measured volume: 16 mL
